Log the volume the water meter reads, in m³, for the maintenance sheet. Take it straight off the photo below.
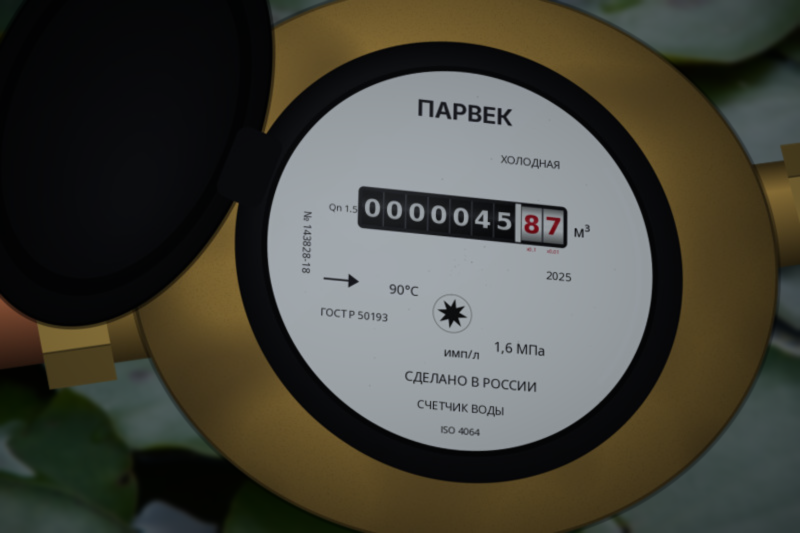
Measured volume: 45.87 m³
